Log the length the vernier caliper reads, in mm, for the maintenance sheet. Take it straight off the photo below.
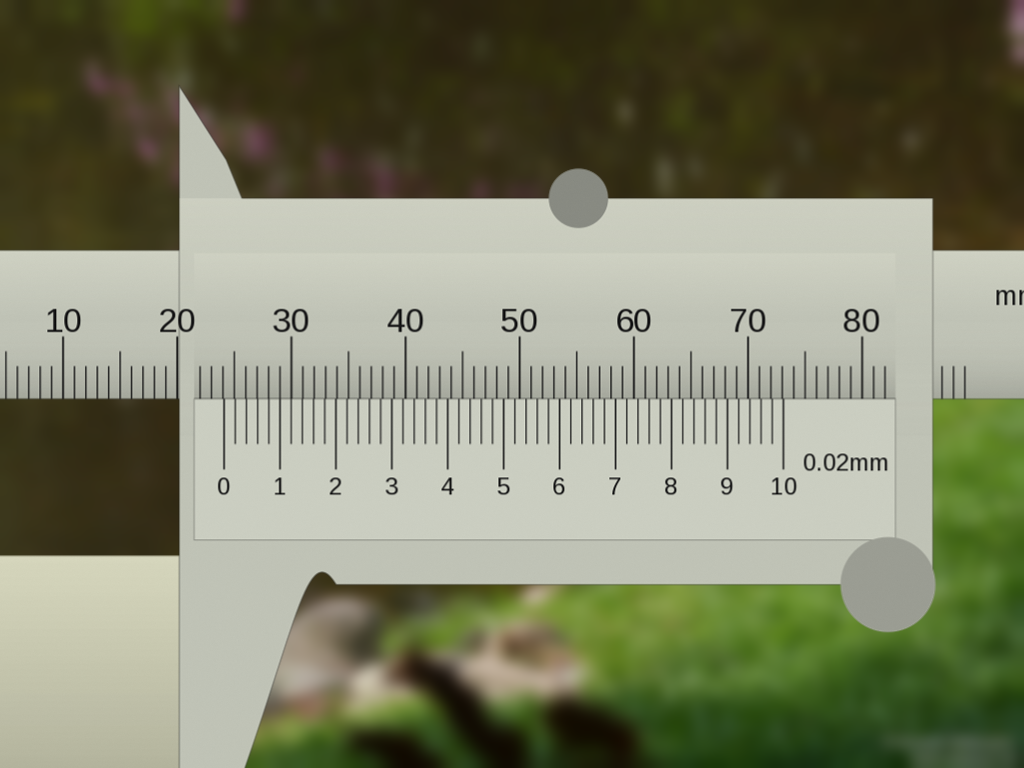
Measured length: 24.1 mm
